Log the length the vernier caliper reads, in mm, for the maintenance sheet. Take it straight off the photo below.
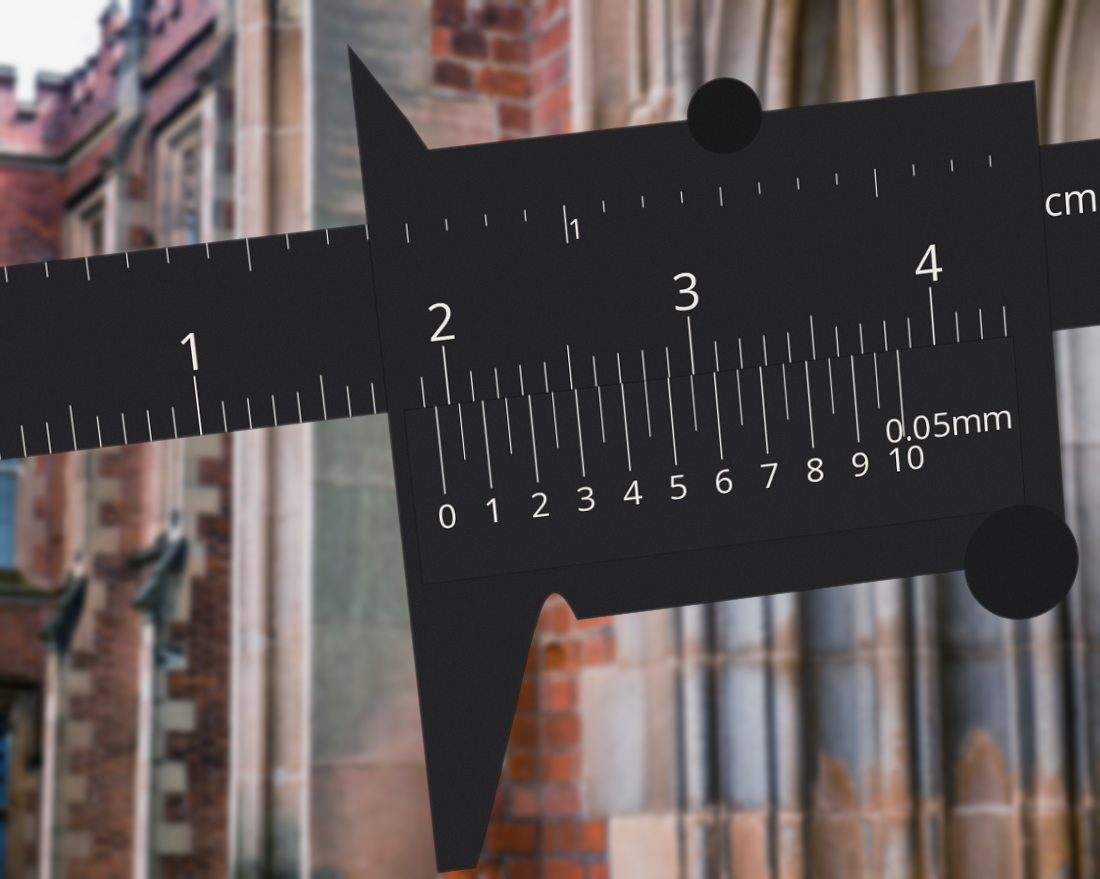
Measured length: 19.45 mm
